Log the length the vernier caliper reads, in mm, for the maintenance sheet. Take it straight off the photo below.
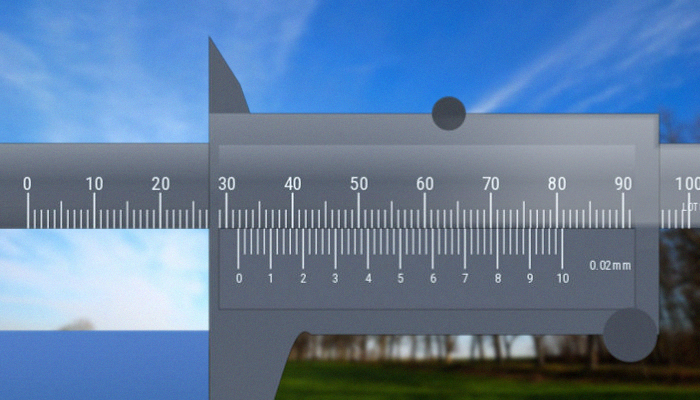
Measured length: 31.8 mm
